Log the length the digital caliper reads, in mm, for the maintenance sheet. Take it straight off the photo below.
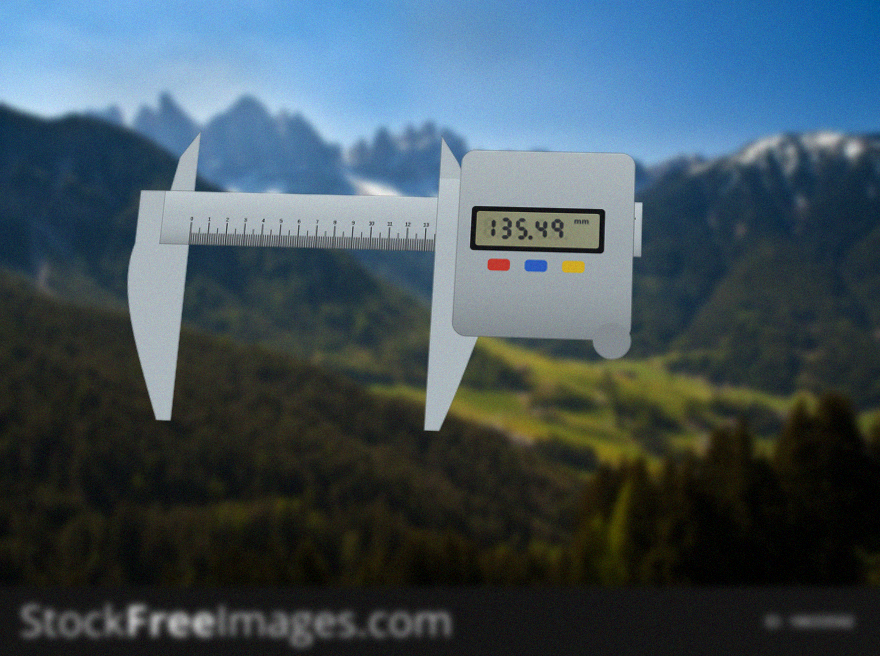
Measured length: 135.49 mm
